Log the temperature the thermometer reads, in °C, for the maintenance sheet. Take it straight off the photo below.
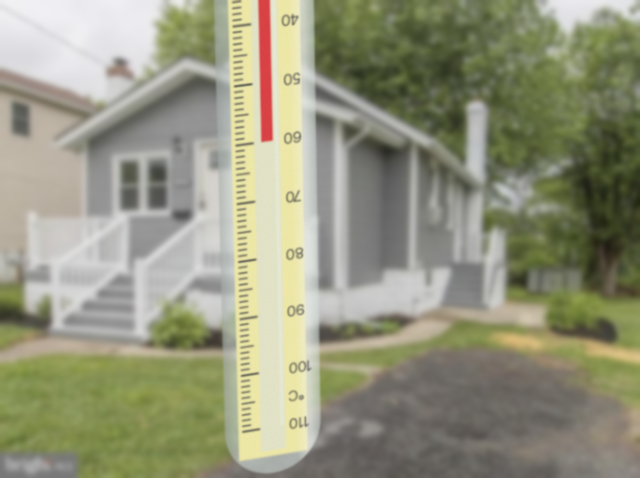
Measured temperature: 60 °C
